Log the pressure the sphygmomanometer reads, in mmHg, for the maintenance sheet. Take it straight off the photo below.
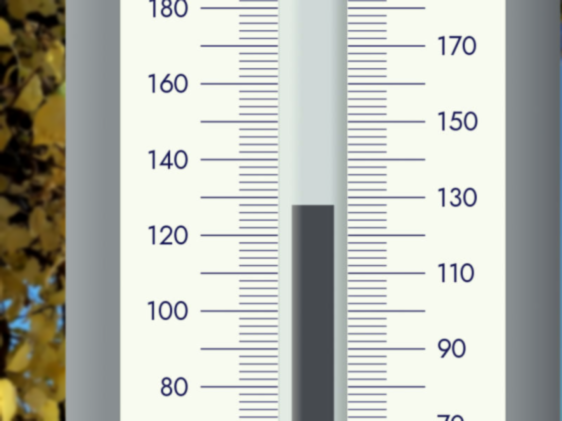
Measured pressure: 128 mmHg
